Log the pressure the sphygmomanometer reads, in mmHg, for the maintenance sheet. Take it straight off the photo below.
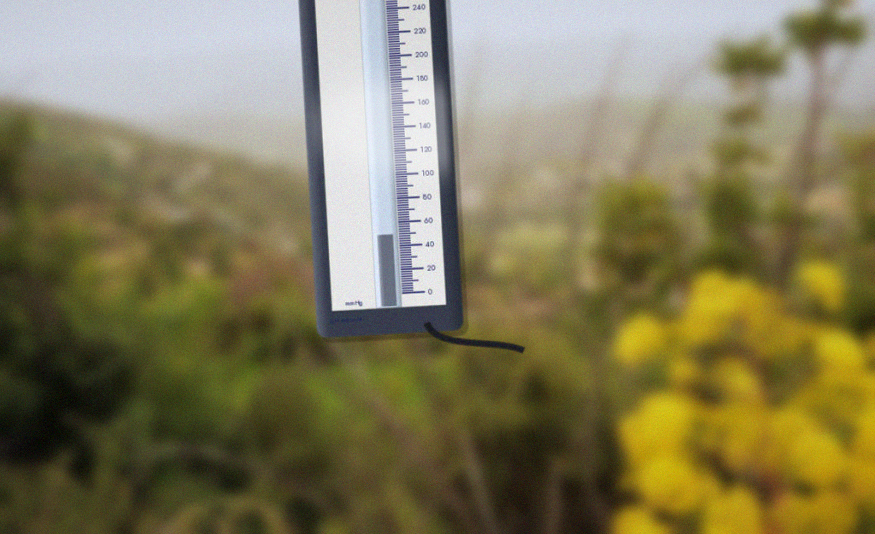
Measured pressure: 50 mmHg
